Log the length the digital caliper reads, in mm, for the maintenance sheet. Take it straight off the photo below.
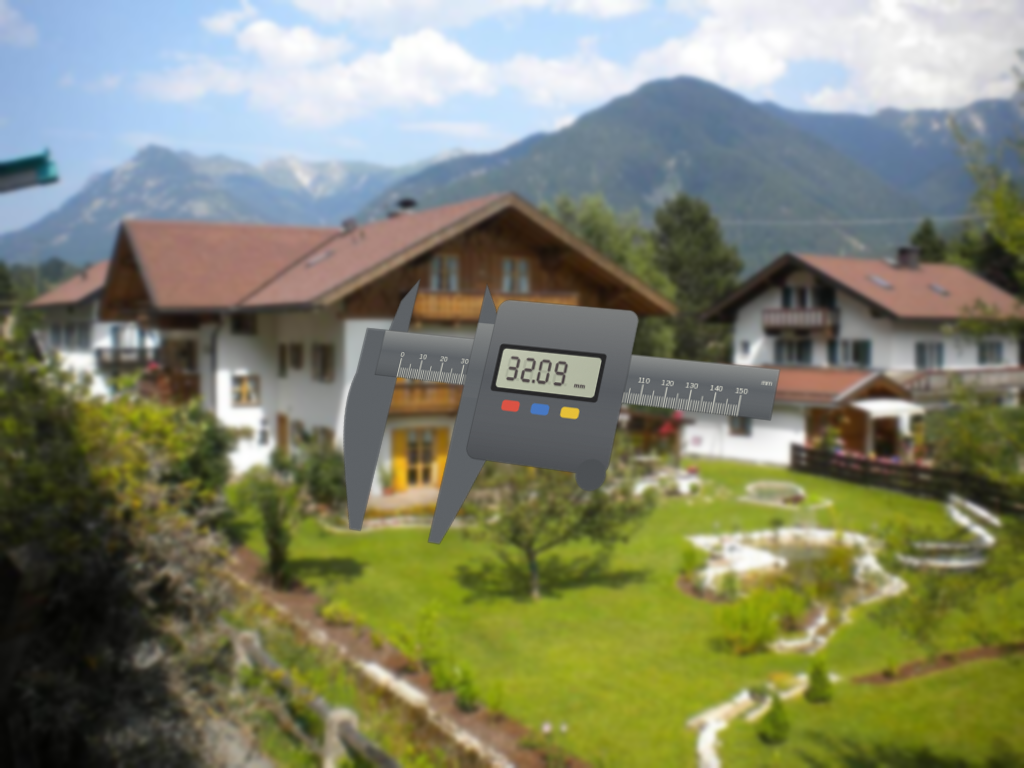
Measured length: 32.09 mm
